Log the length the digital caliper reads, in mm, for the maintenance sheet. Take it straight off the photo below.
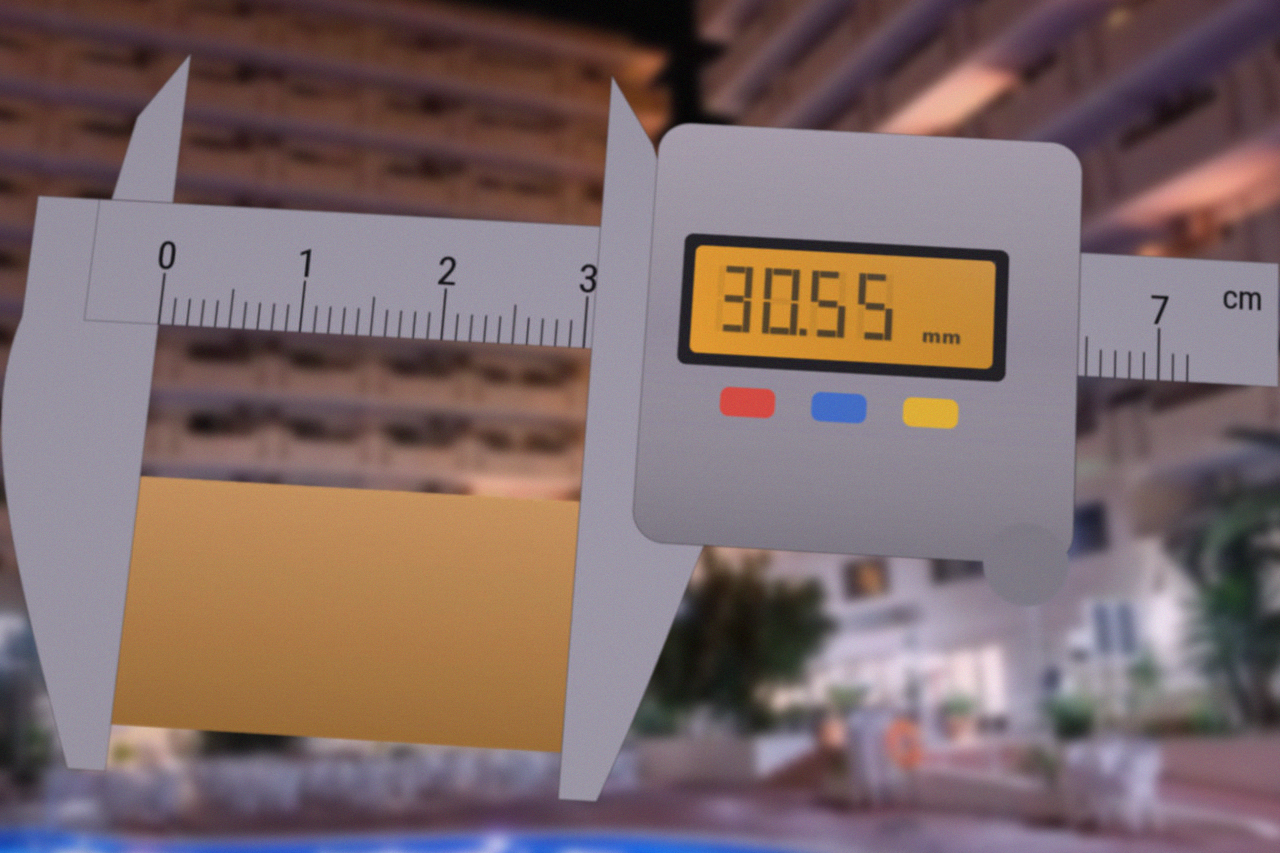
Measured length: 30.55 mm
